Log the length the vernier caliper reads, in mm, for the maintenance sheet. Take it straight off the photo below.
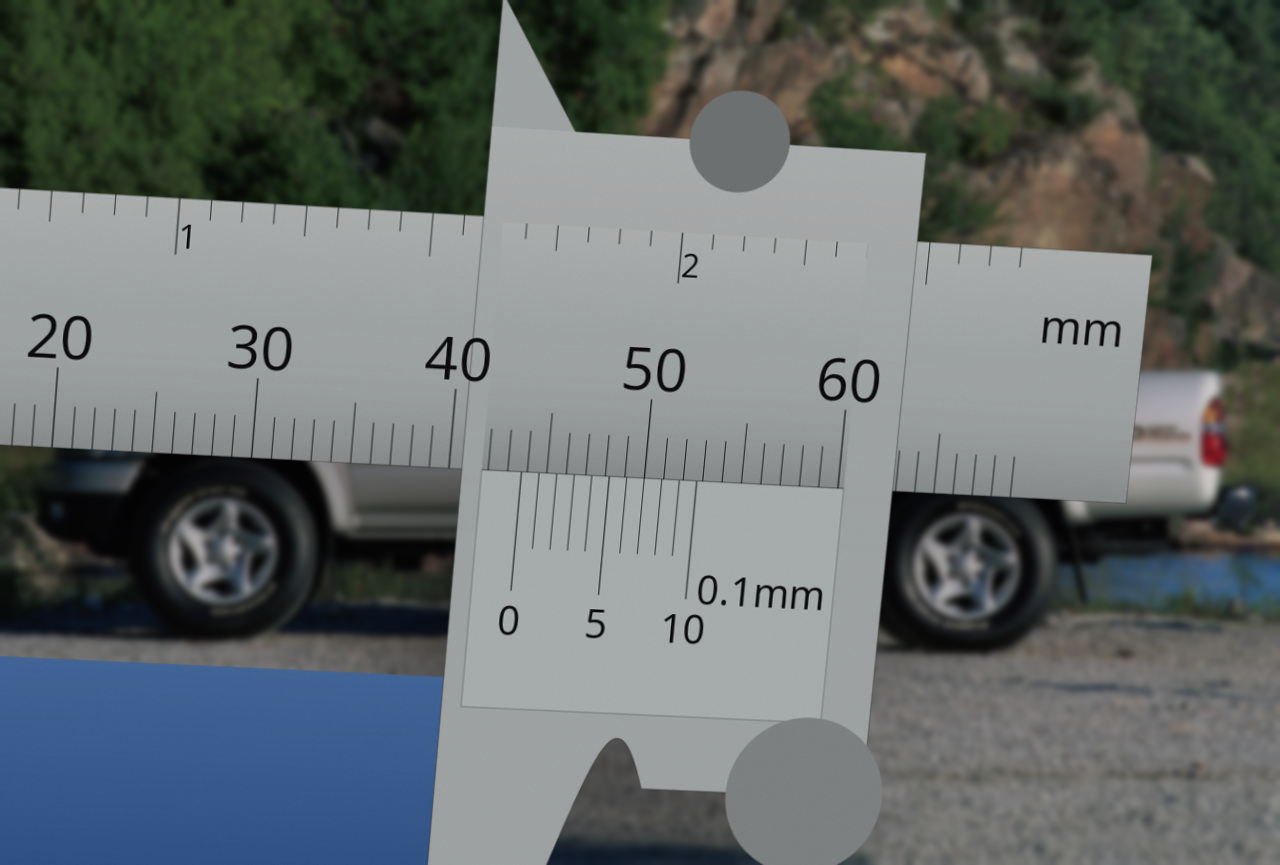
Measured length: 43.7 mm
